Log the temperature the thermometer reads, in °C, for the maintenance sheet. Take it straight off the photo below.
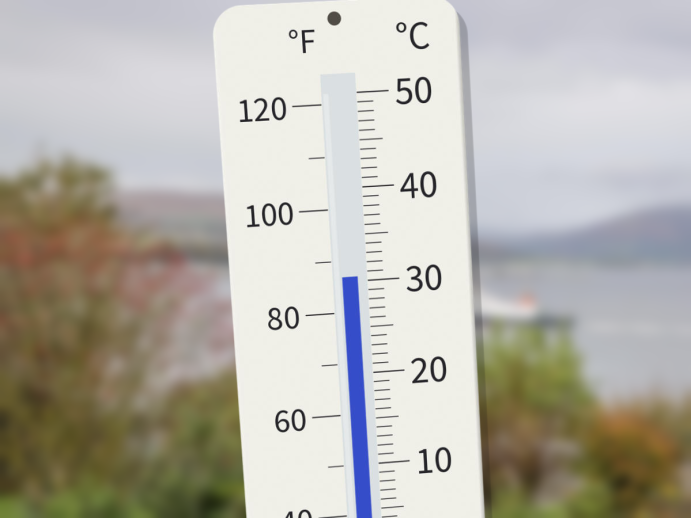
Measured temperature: 30.5 °C
